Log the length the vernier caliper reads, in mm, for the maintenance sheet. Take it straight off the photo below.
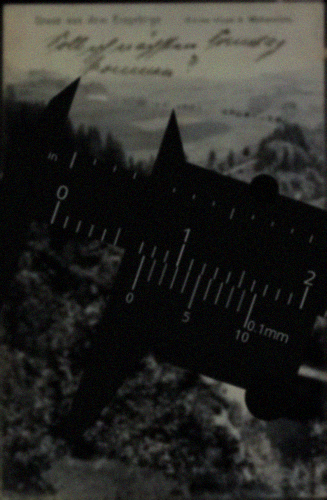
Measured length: 7.4 mm
